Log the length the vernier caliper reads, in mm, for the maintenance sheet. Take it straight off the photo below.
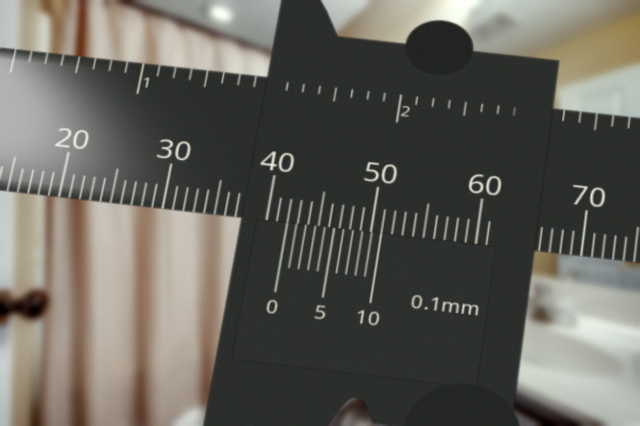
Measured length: 42.0 mm
